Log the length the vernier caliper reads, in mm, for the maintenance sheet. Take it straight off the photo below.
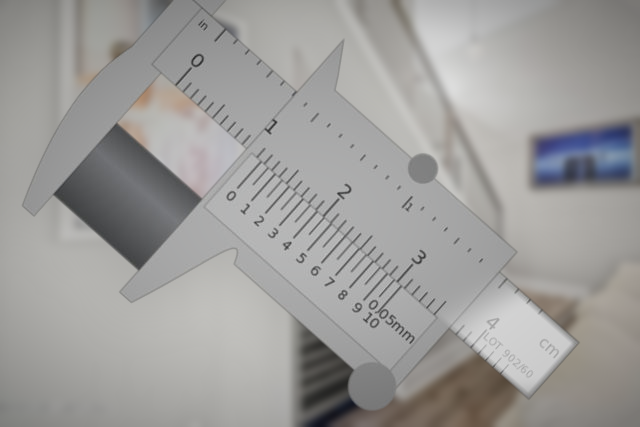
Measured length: 11.6 mm
